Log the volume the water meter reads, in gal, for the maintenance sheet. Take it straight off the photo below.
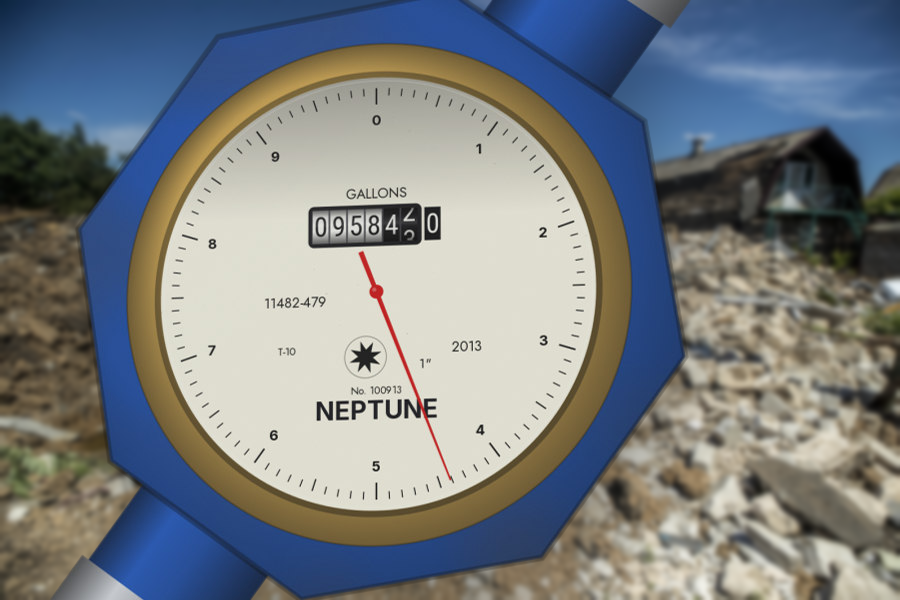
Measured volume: 958424.4 gal
